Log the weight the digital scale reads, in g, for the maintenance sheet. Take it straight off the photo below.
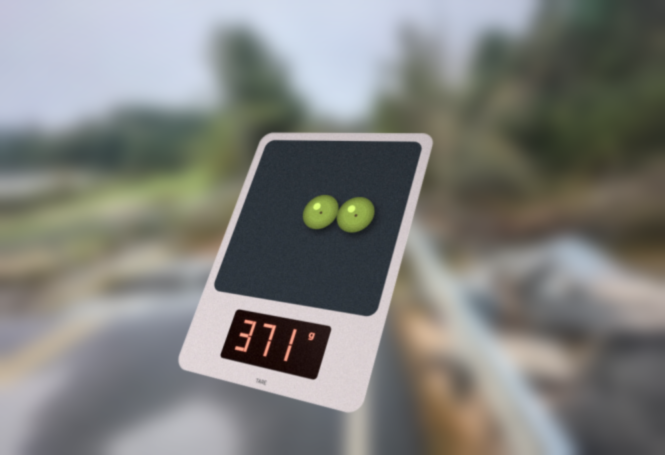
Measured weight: 371 g
